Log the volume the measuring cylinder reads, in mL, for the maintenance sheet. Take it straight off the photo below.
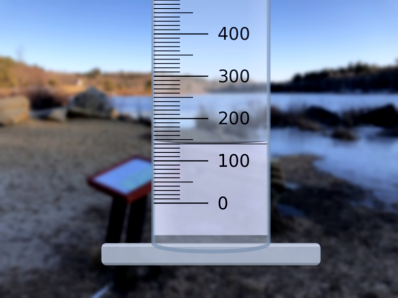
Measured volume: 140 mL
